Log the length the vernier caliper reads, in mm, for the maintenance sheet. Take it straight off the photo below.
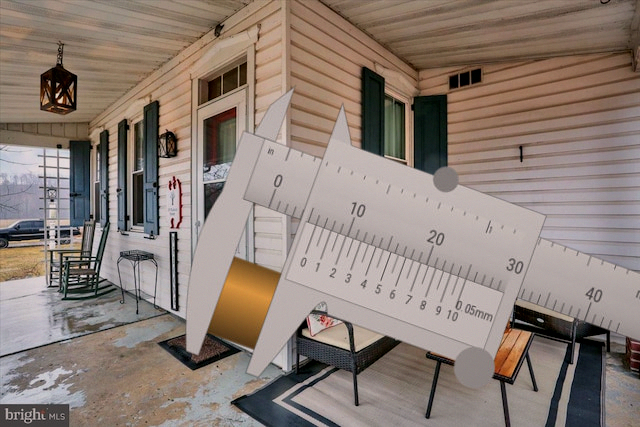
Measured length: 6.0 mm
